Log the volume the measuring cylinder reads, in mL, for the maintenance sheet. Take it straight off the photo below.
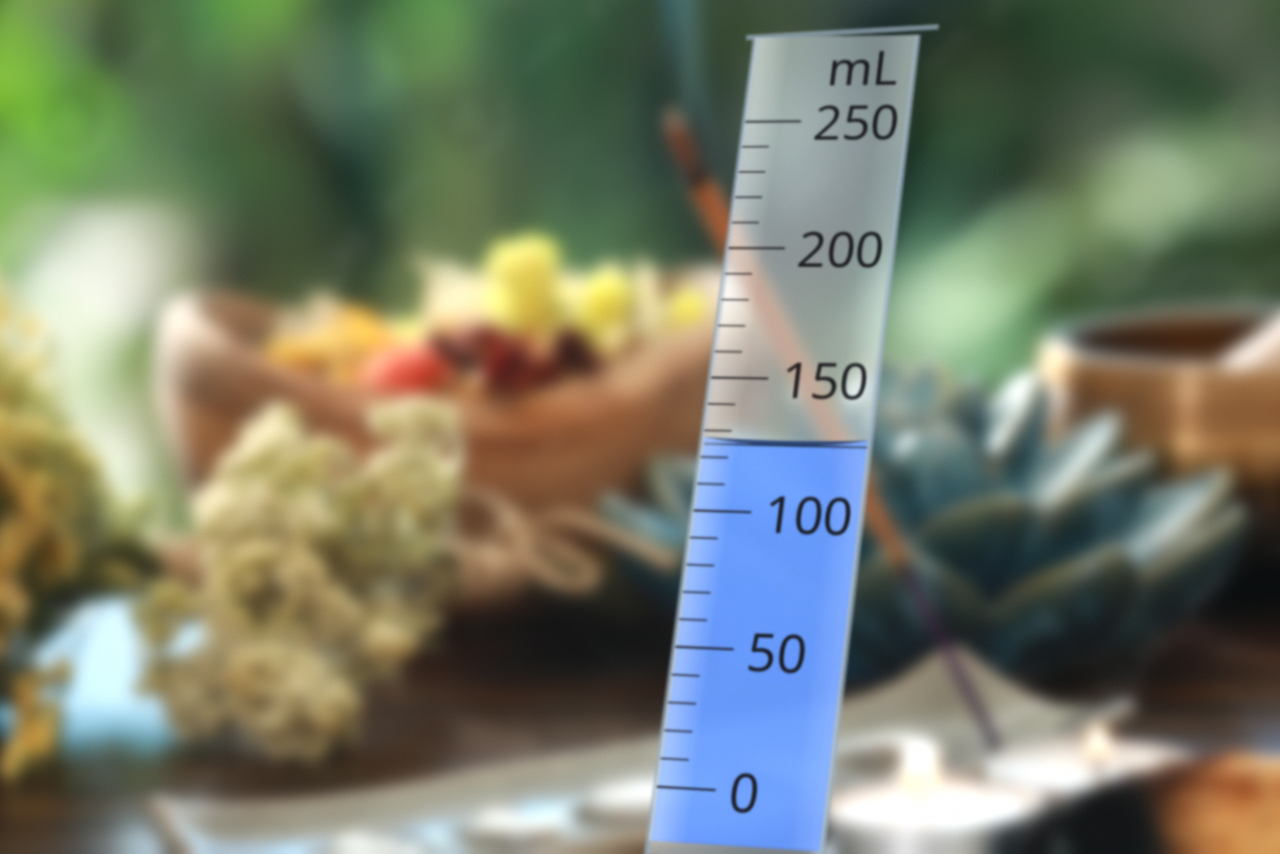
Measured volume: 125 mL
